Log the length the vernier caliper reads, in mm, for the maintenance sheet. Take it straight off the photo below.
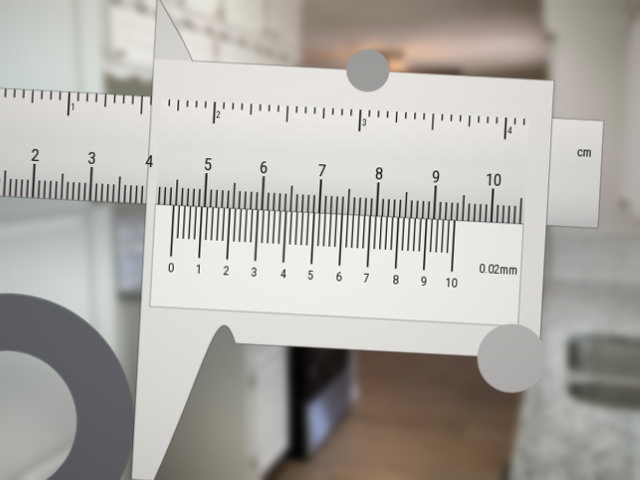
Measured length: 44.6 mm
